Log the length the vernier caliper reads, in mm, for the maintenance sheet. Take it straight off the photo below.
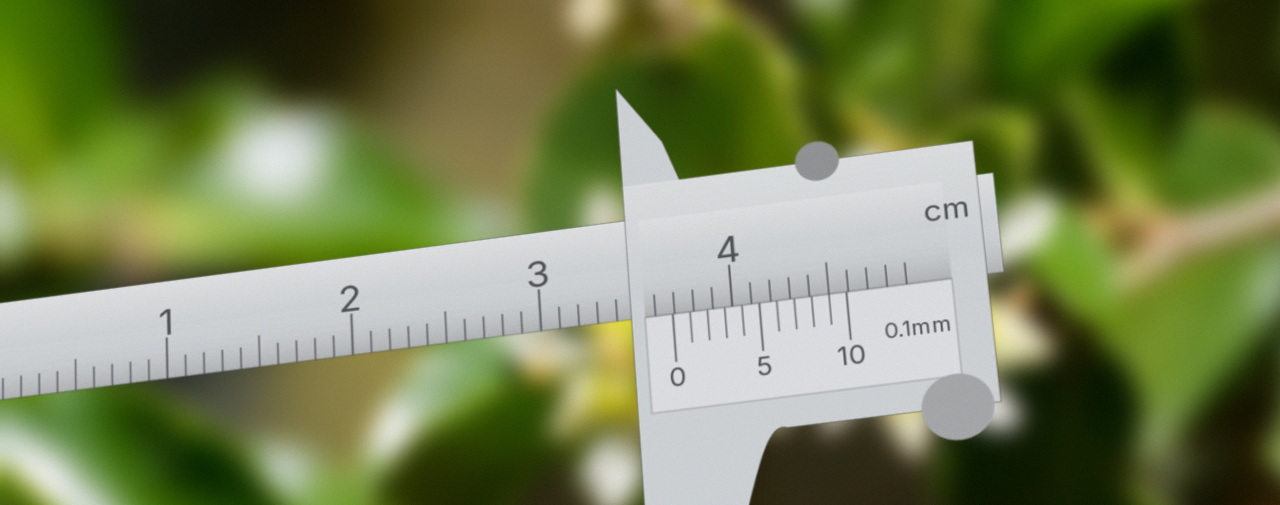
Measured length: 36.9 mm
